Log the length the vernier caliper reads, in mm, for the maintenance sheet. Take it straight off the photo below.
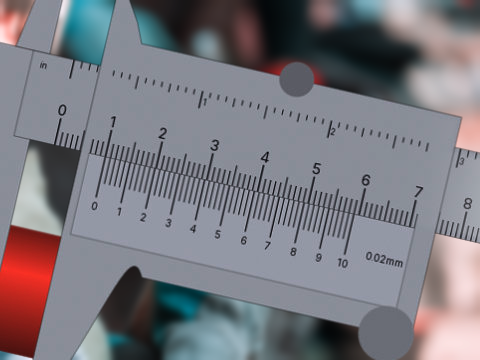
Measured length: 10.0 mm
